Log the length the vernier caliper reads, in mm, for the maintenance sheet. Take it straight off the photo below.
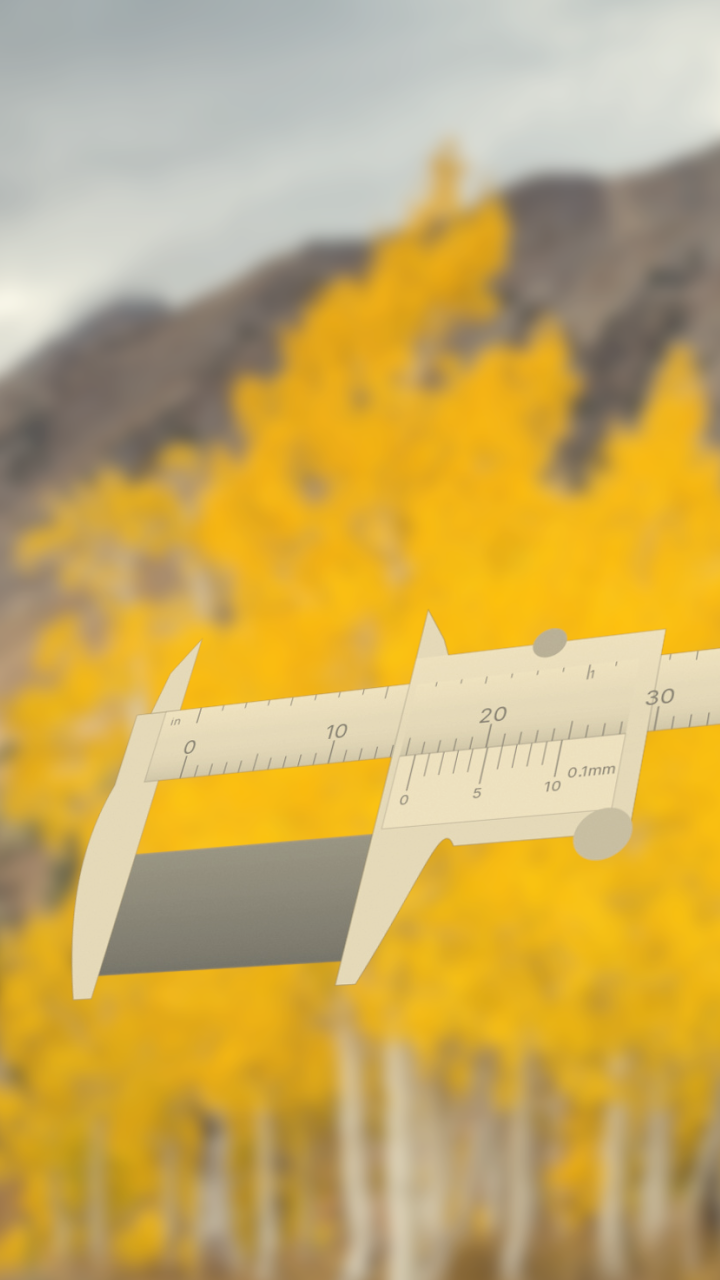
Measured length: 15.6 mm
